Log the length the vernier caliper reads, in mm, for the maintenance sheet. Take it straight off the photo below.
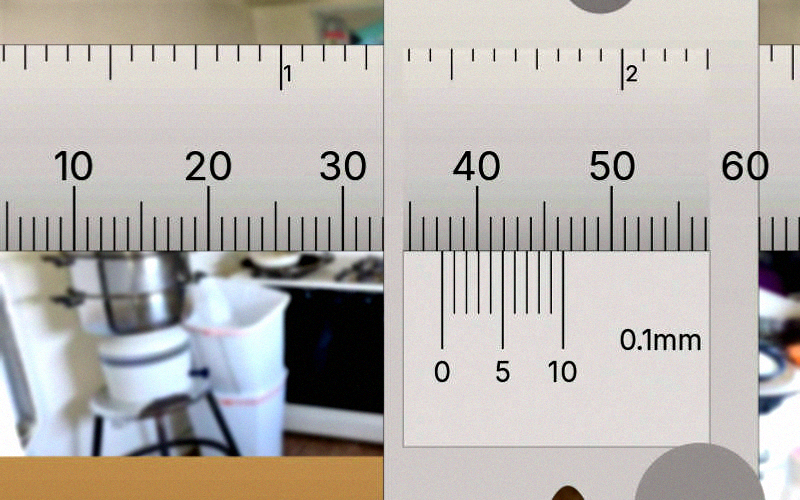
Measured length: 37.4 mm
